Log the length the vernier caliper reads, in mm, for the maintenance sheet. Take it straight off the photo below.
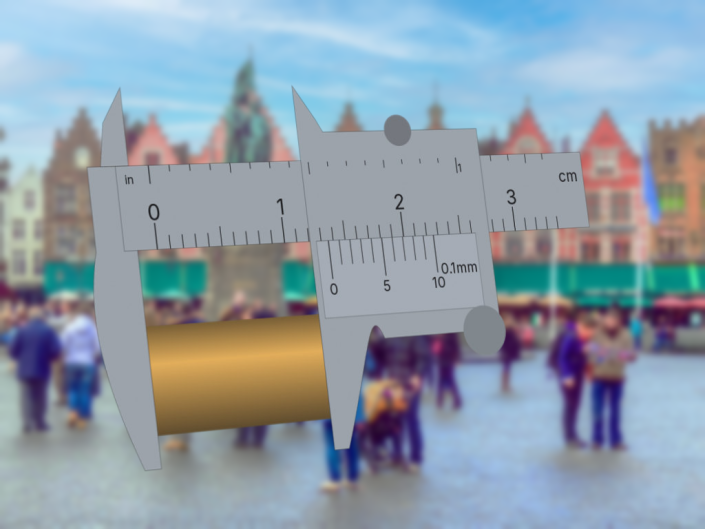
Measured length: 13.6 mm
